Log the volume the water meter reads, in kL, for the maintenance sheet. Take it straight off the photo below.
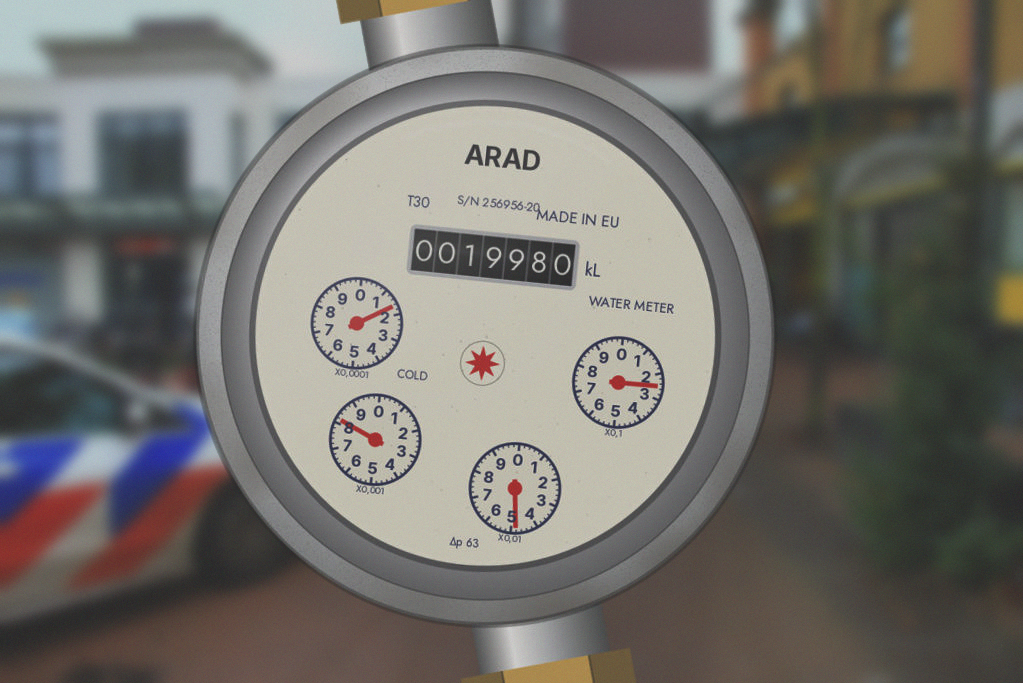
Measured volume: 19980.2481 kL
